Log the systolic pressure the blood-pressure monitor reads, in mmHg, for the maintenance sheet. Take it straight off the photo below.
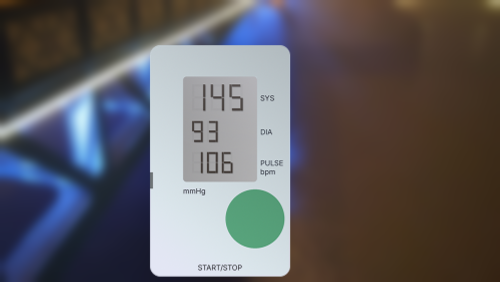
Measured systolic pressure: 145 mmHg
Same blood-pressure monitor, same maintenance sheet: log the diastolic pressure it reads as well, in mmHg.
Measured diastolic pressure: 93 mmHg
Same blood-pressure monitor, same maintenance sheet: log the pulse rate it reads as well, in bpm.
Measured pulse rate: 106 bpm
